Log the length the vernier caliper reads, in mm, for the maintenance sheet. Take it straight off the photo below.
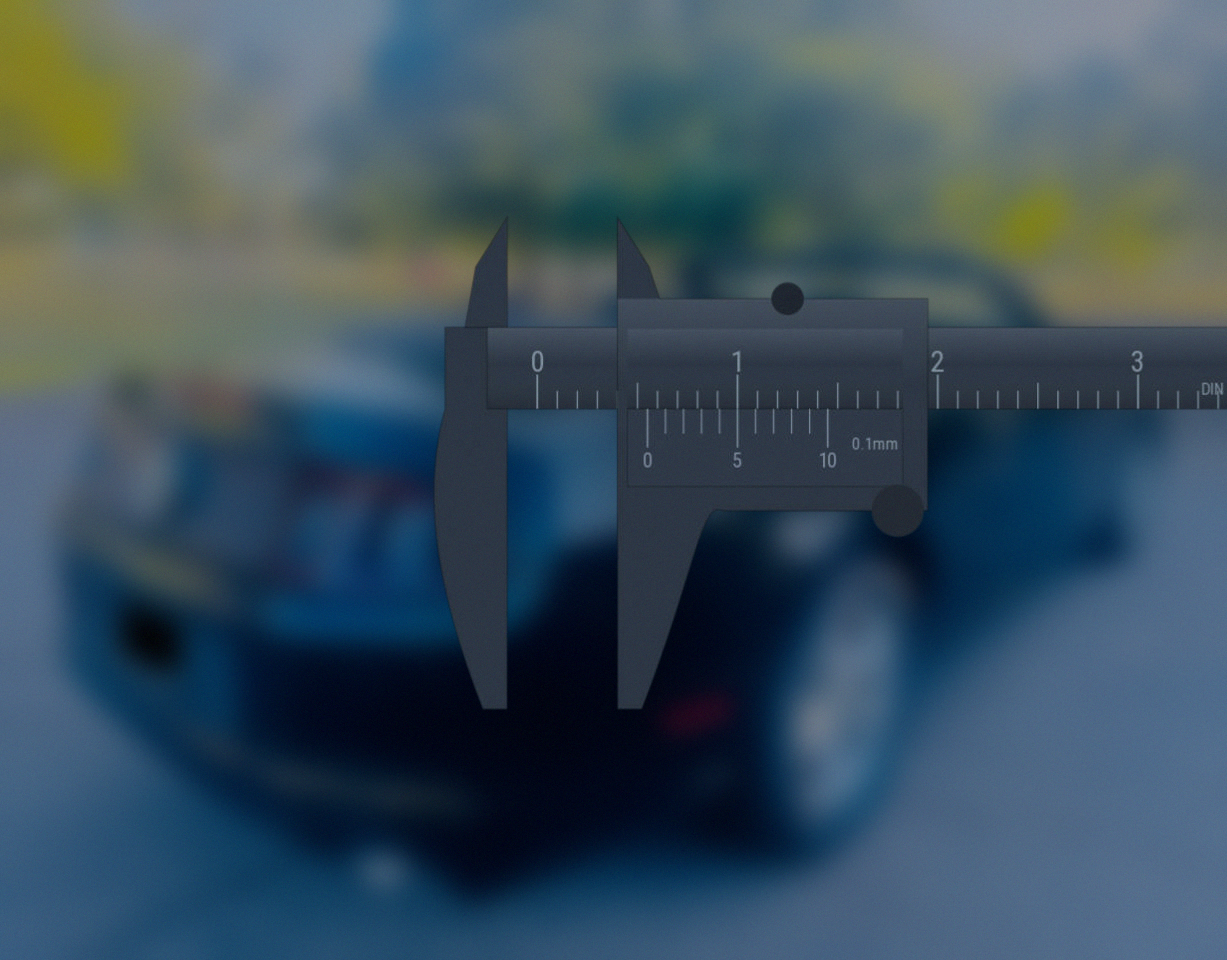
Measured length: 5.5 mm
